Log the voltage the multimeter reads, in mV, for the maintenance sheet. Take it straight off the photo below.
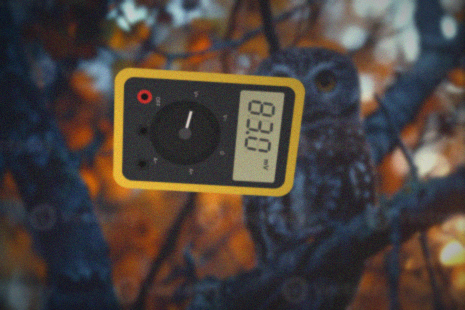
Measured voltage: 83.0 mV
